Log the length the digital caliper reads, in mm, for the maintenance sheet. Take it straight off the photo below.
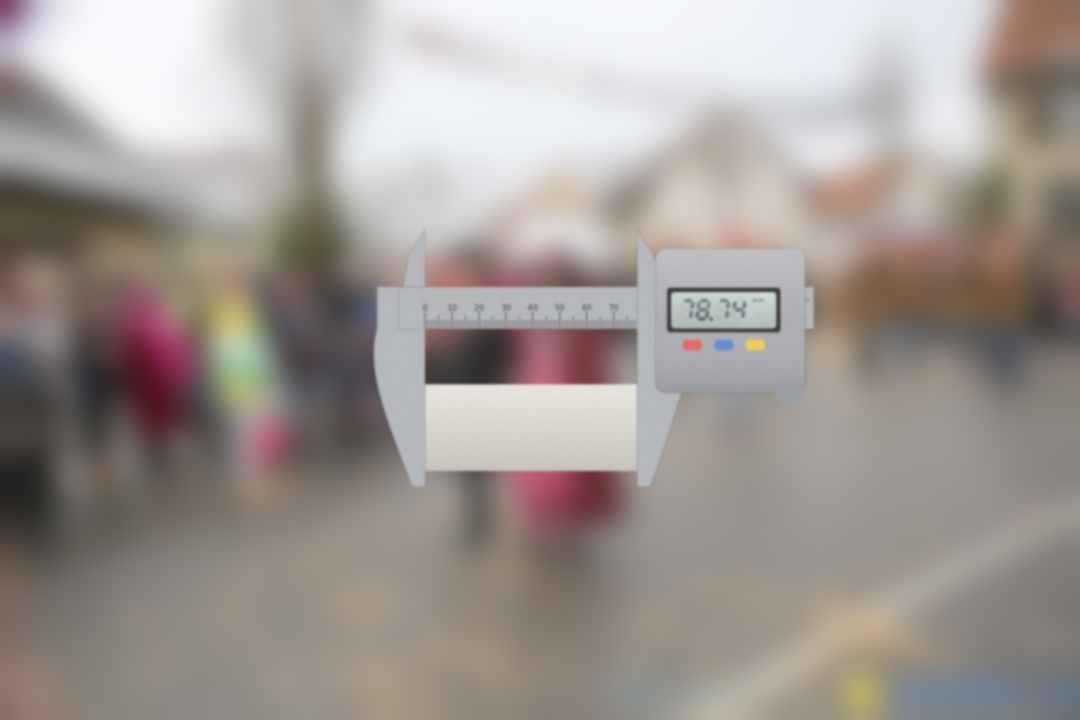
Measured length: 78.74 mm
